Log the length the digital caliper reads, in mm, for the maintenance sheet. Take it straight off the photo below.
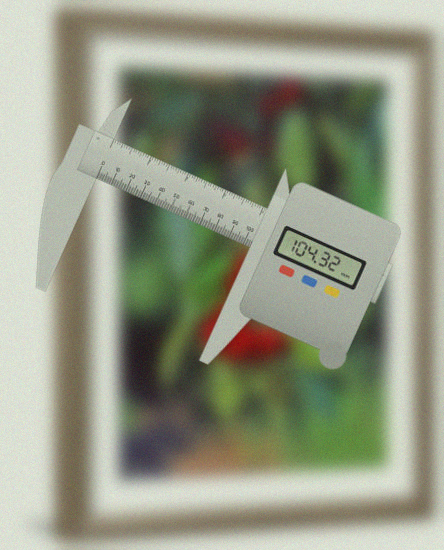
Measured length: 104.32 mm
